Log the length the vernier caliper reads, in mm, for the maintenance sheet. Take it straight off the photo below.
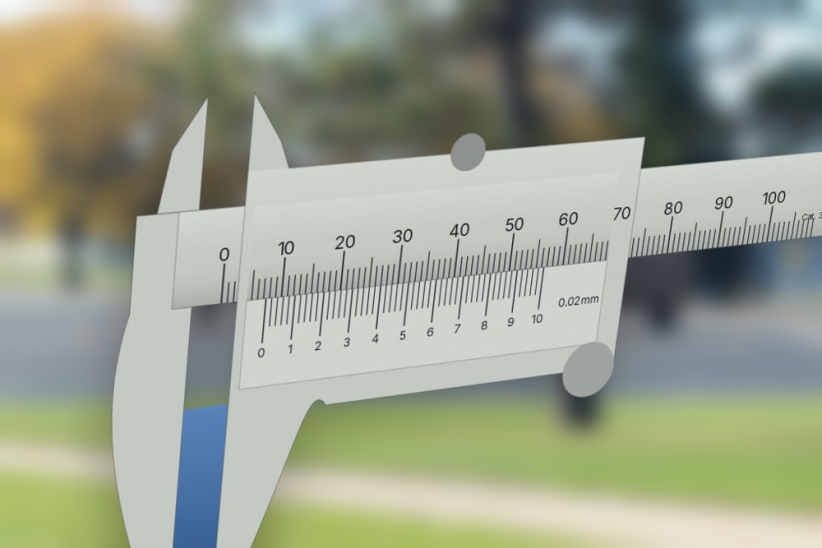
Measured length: 7.4 mm
